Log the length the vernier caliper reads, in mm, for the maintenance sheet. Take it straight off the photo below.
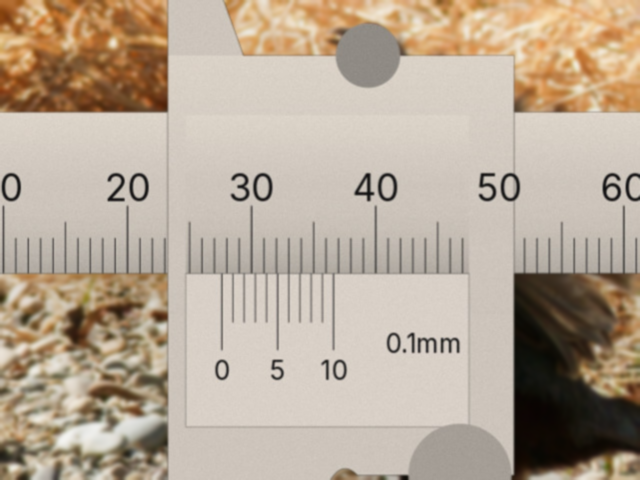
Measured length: 27.6 mm
